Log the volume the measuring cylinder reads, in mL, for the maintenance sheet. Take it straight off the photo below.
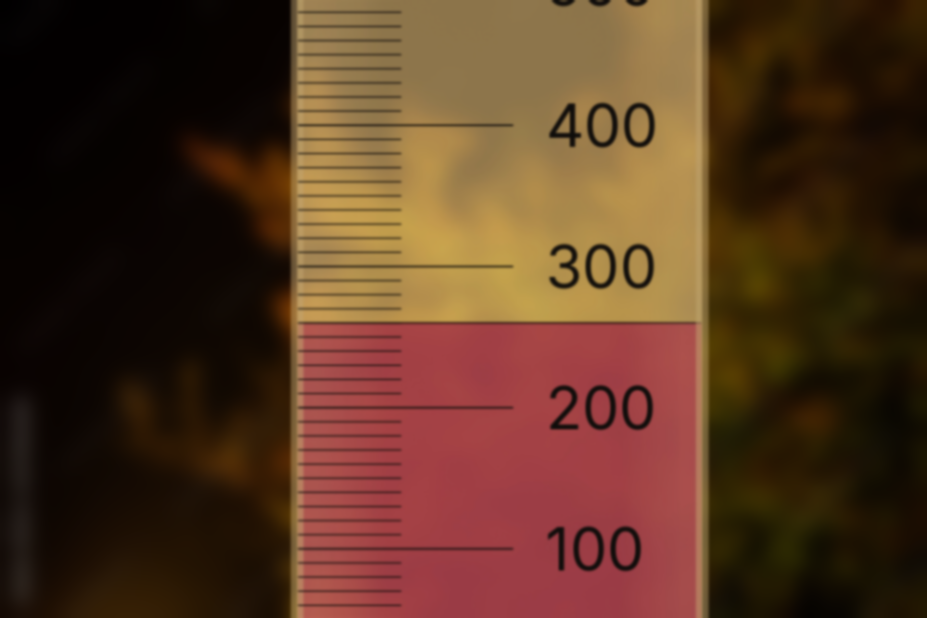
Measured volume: 260 mL
